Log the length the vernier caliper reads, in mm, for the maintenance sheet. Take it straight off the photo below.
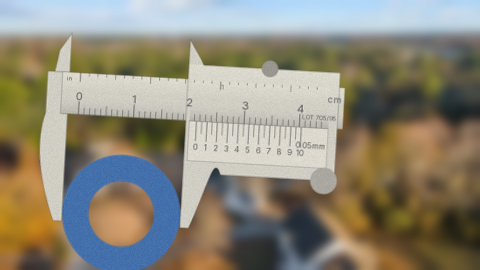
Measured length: 21.4 mm
